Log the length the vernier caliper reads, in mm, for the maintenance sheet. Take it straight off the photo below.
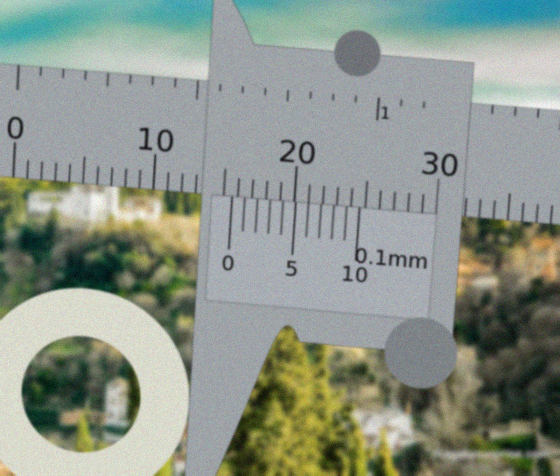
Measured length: 15.6 mm
